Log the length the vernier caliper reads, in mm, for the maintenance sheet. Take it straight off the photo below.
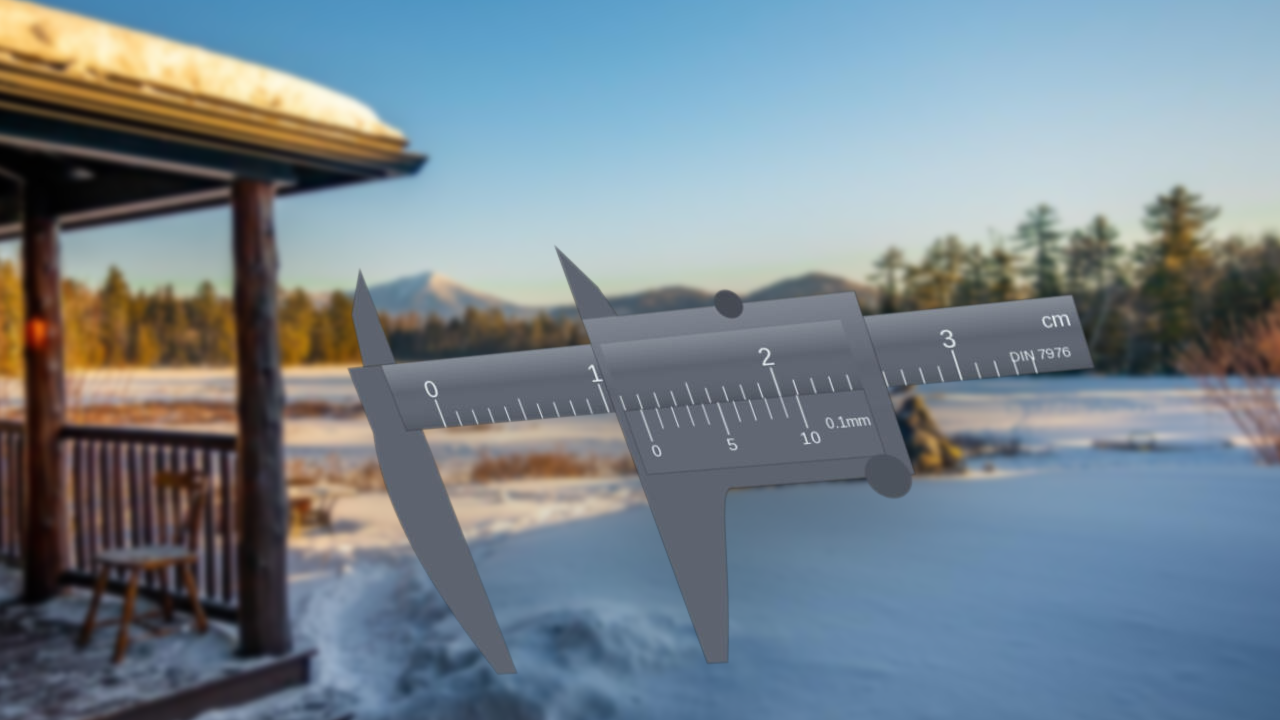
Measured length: 11.9 mm
